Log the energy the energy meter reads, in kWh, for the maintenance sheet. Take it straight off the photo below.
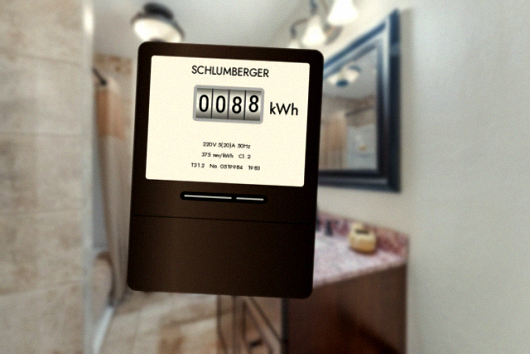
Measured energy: 88 kWh
